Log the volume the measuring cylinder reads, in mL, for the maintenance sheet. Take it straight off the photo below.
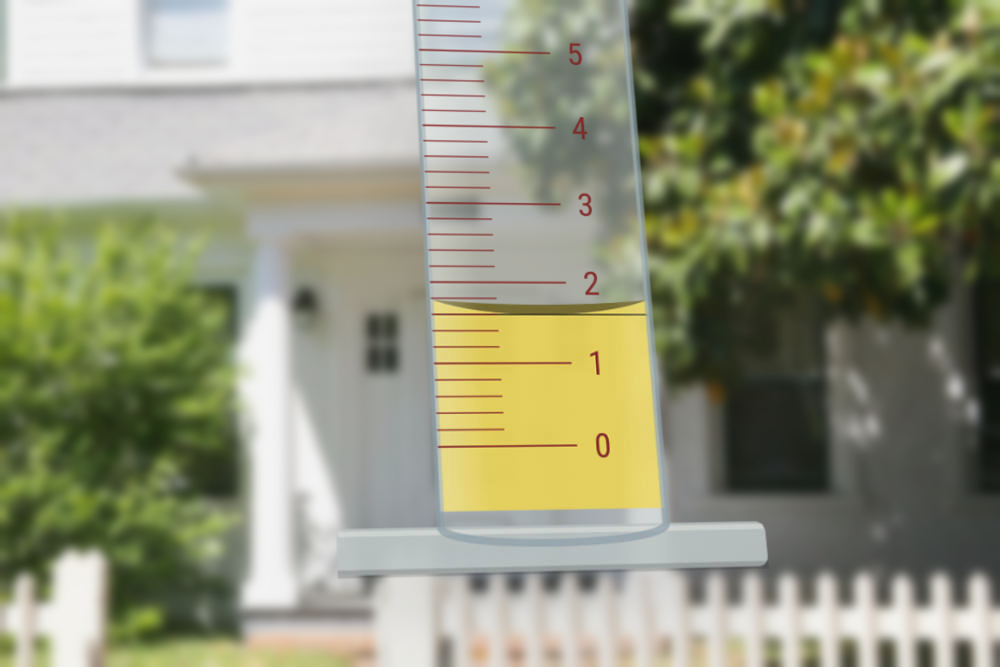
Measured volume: 1.6 mL
